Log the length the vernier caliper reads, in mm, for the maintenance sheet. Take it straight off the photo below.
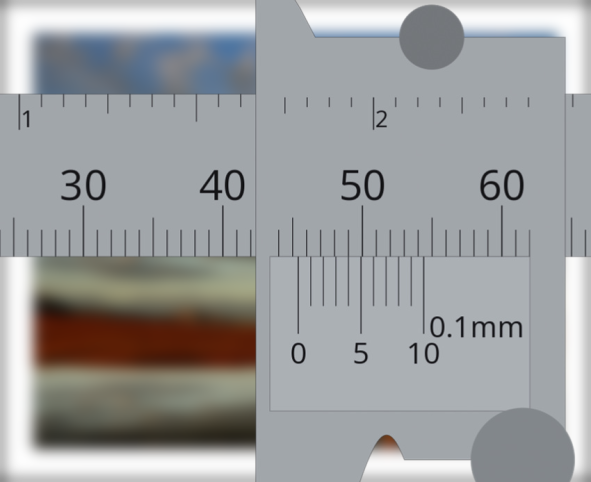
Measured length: 45.4 mm
